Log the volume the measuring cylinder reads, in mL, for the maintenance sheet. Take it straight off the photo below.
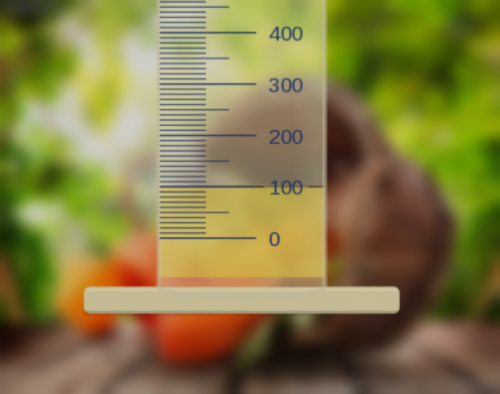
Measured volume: 100 mL
